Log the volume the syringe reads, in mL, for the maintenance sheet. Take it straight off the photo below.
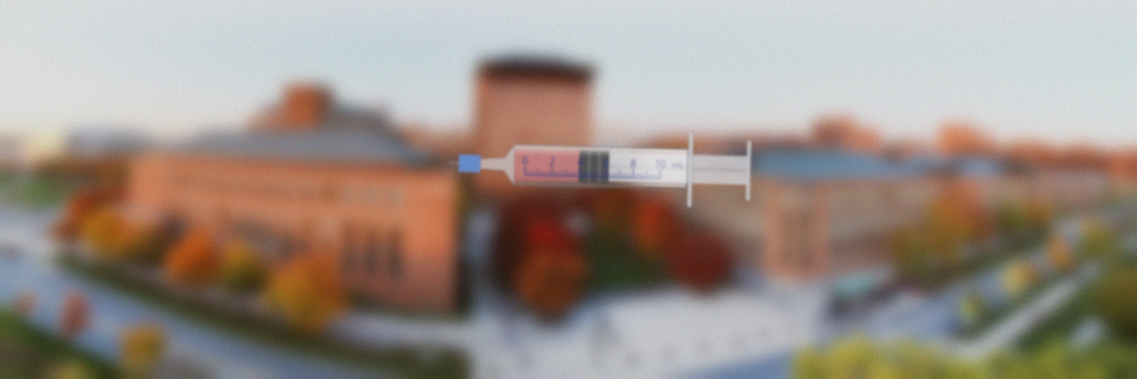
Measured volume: 4 mL
